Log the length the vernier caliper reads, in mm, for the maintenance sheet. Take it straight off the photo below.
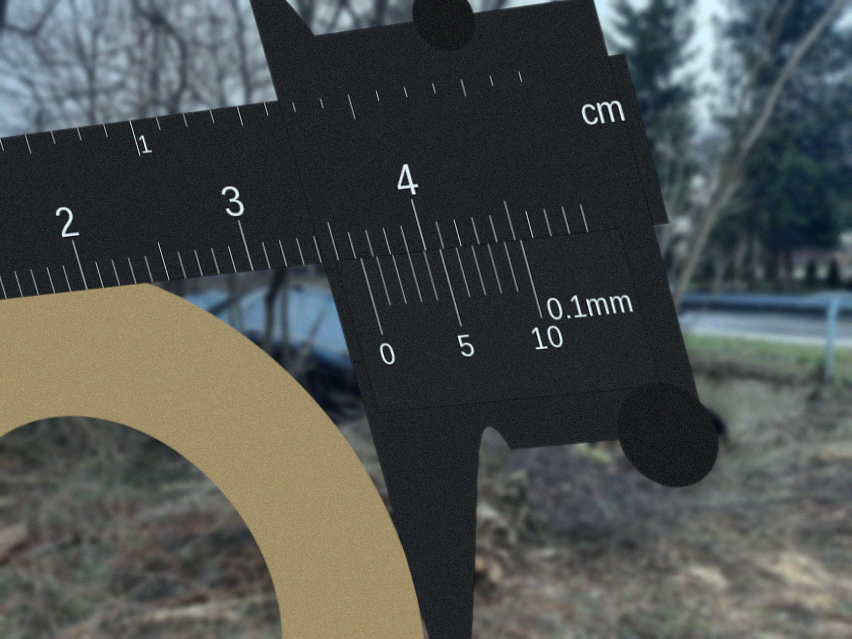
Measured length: 36.3 mm
